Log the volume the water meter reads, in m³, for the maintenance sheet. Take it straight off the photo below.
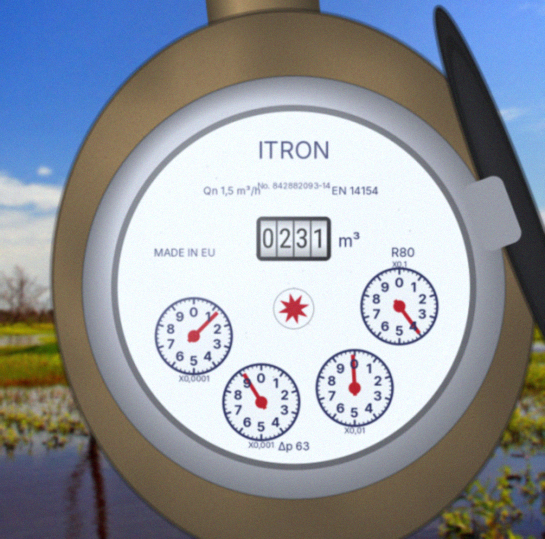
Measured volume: 231.3991 m³
